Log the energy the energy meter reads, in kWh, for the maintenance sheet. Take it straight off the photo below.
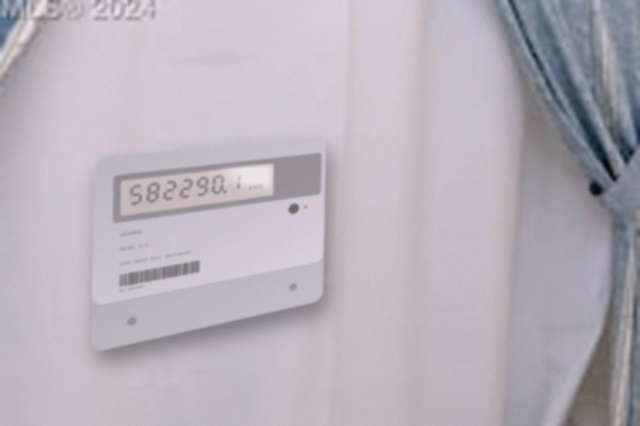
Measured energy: 582290.1 kWh
